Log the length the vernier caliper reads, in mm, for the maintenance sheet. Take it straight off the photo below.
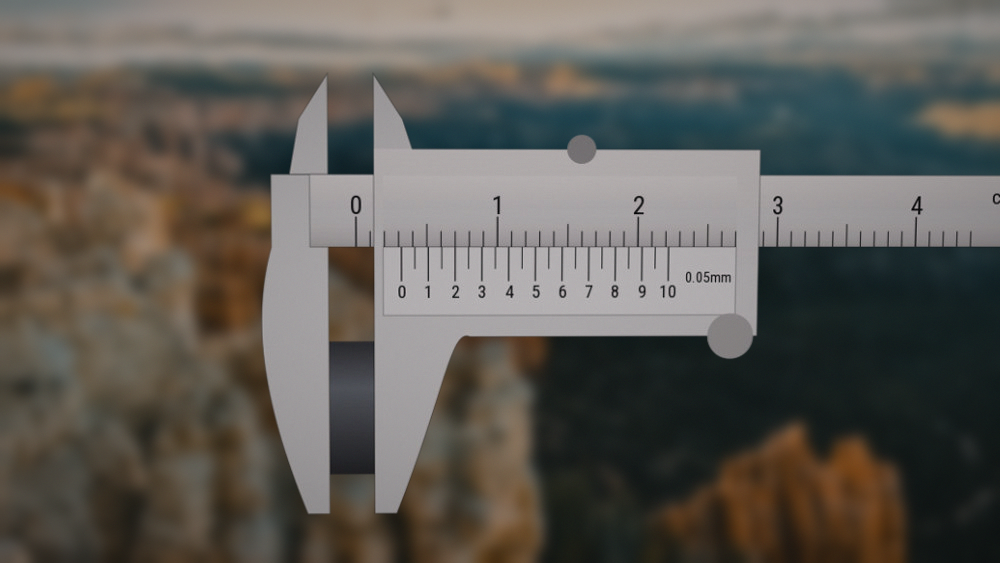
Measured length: 3.2 mm
